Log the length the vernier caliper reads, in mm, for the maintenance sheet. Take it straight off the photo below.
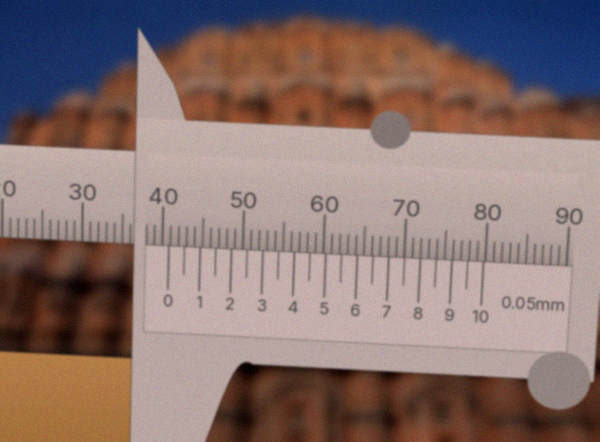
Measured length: 40.8 mm
